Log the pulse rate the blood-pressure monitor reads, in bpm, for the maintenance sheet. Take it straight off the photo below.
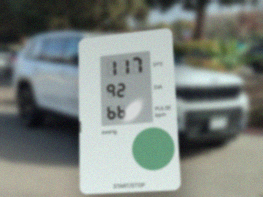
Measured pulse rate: 66 bpm
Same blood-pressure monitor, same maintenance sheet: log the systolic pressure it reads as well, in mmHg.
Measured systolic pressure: 117 mmHg
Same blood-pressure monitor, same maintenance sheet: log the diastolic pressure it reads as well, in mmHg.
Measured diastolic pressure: 92 mmHg
